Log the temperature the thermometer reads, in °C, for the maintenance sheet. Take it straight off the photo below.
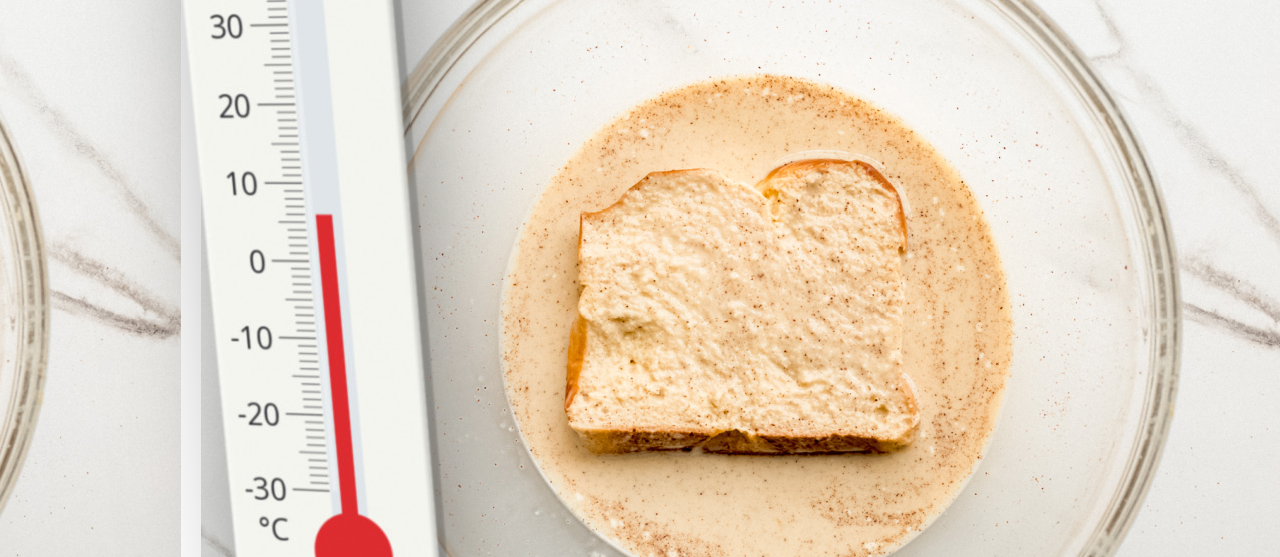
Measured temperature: 6 °C
